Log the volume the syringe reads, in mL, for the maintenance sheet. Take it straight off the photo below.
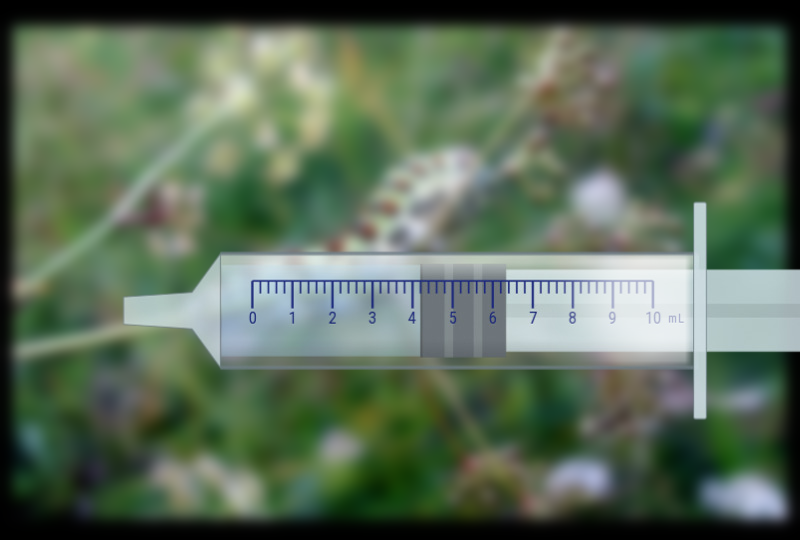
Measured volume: 4.2 mL
